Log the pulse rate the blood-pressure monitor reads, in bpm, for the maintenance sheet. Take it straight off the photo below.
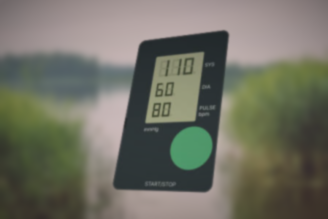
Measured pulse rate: 80 bpm
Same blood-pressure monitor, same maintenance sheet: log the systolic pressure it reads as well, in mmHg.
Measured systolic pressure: 110 mmHg
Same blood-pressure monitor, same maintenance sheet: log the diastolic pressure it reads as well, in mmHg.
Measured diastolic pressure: 60 mmHg
